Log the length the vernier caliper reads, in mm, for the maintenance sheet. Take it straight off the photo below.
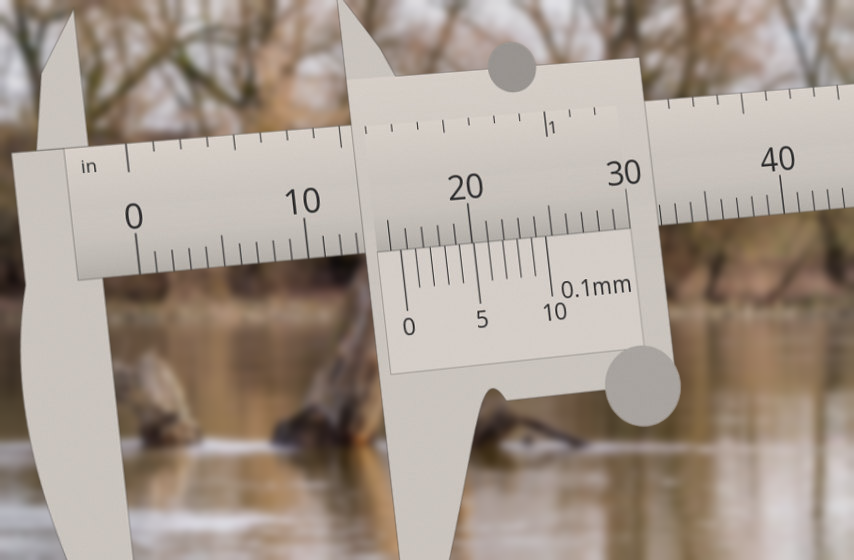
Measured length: 15.6 mm
